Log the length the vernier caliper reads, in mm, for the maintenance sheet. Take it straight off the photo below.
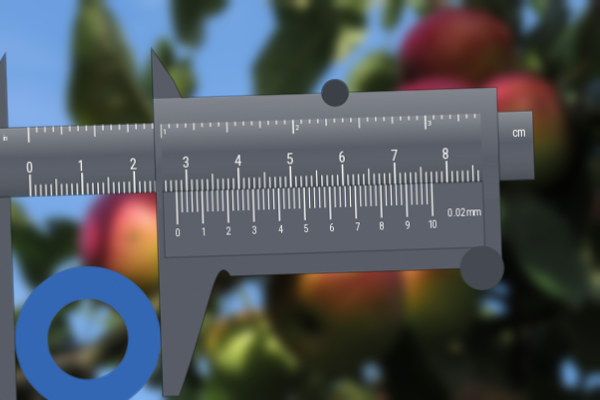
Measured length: 28.0 mm
